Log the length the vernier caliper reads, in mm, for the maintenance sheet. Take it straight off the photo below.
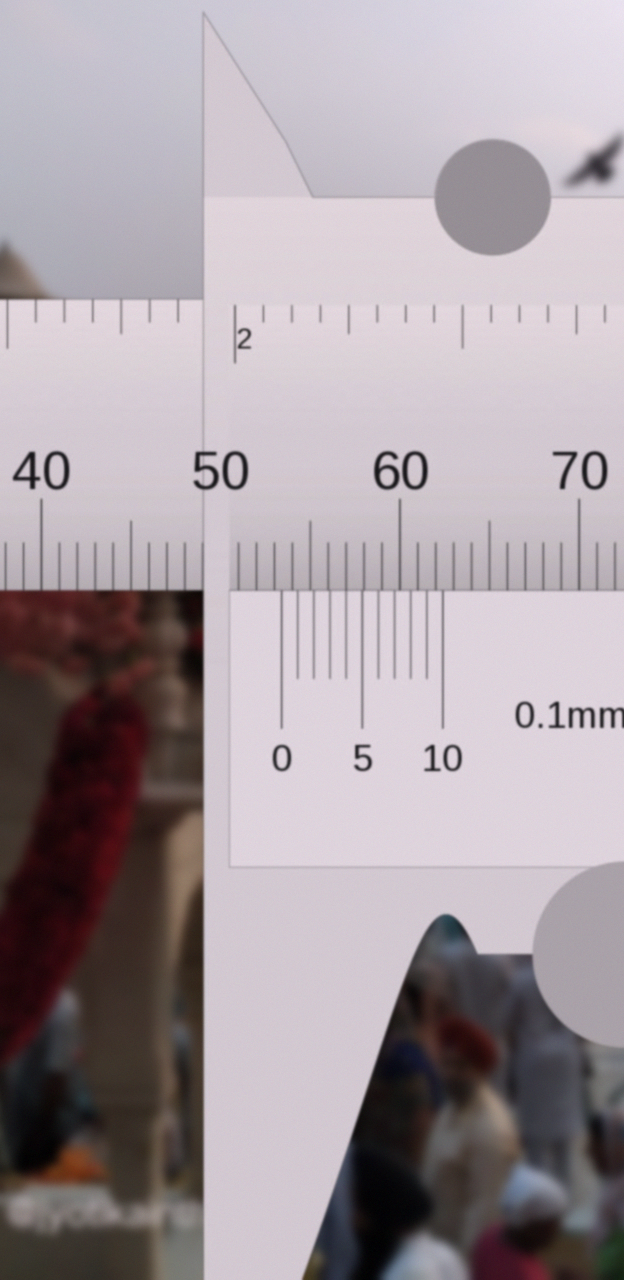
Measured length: 53.4 mm
